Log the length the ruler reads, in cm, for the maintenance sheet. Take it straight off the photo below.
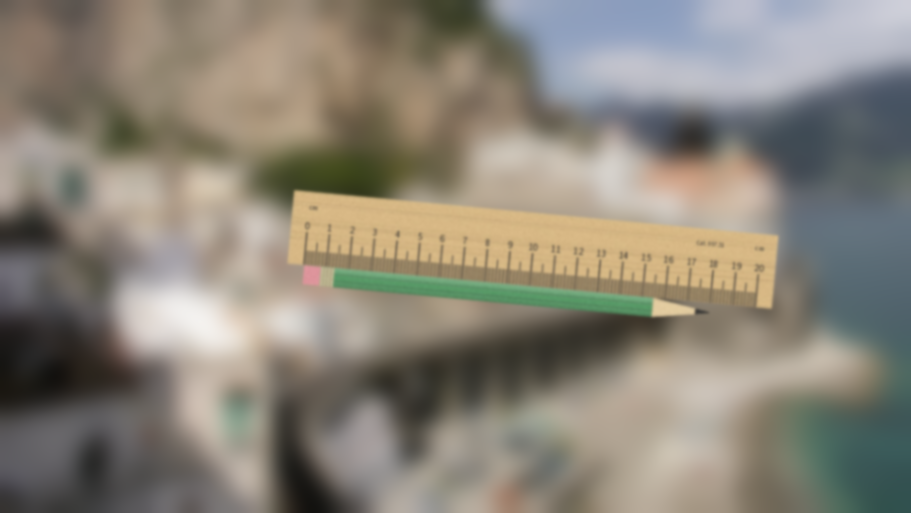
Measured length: 18 cm
